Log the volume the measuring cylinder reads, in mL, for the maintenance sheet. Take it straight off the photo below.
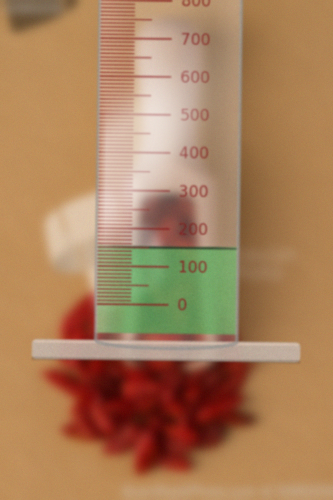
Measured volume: 150 mL
